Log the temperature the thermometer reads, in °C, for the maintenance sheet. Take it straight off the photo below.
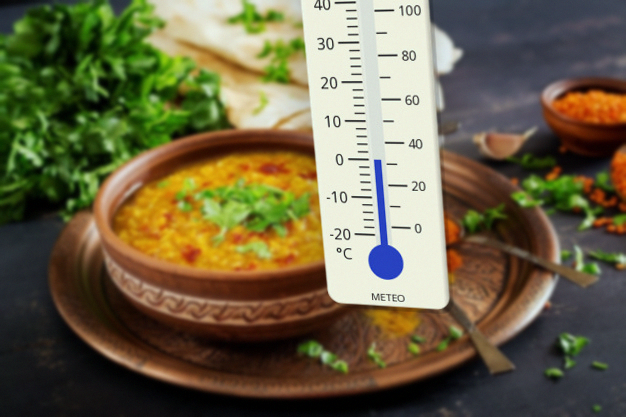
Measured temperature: 0 °C
